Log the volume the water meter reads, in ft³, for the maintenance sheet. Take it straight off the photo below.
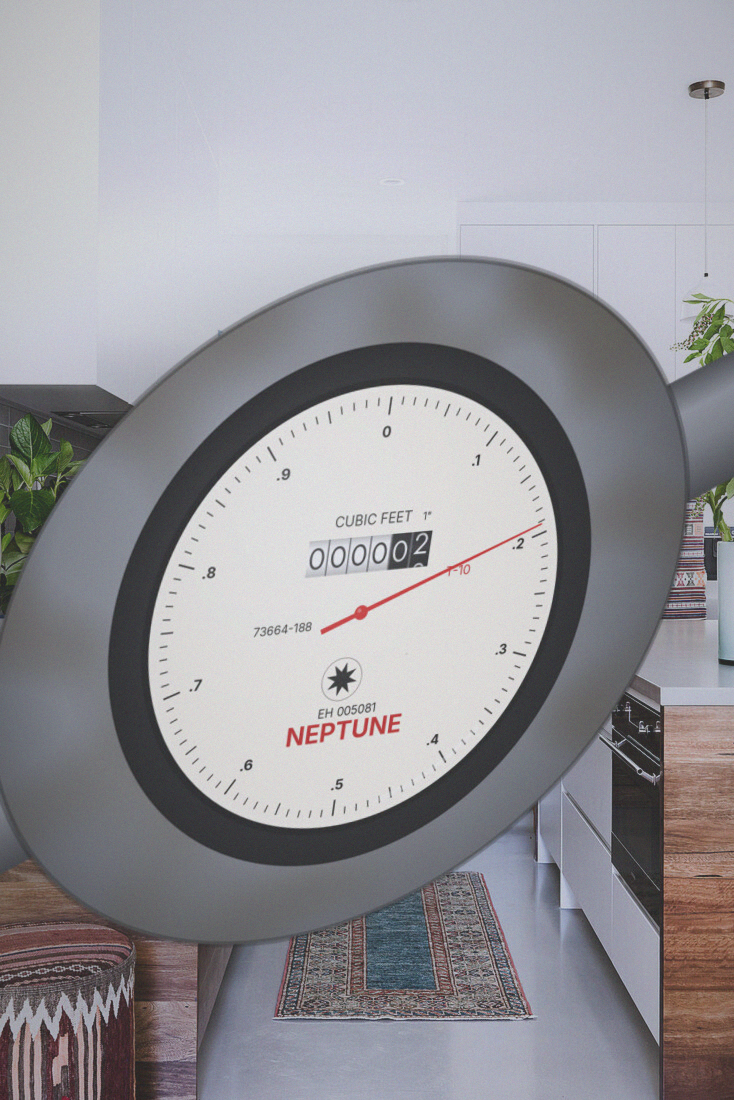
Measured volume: 2.19 ft³
